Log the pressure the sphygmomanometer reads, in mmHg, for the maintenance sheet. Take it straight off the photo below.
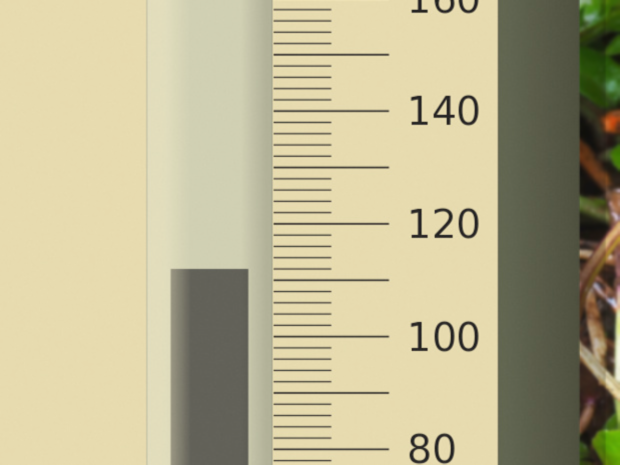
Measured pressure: 112 mmHg
